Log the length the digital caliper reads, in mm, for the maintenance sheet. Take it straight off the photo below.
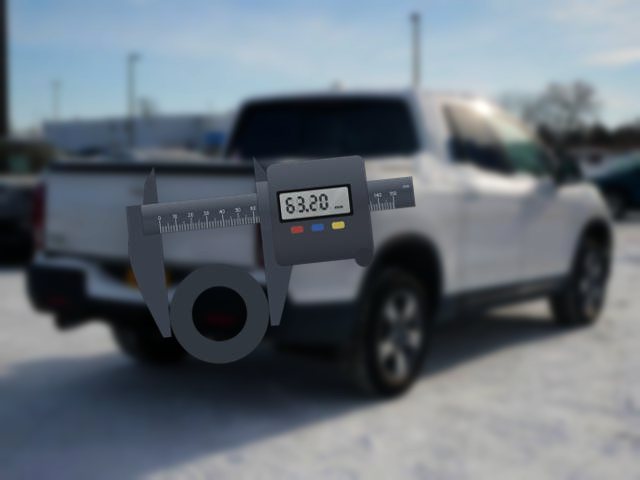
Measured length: 63.20 mm
